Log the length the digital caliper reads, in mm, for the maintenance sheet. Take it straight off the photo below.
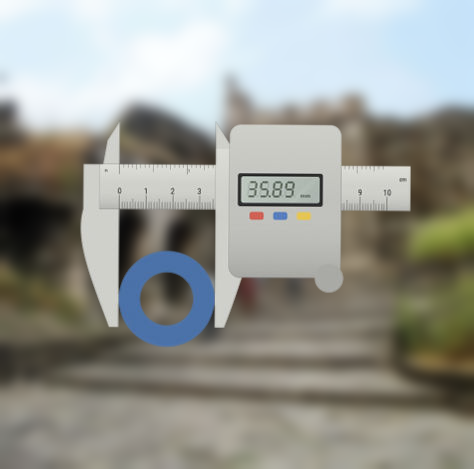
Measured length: 35.89 mm
